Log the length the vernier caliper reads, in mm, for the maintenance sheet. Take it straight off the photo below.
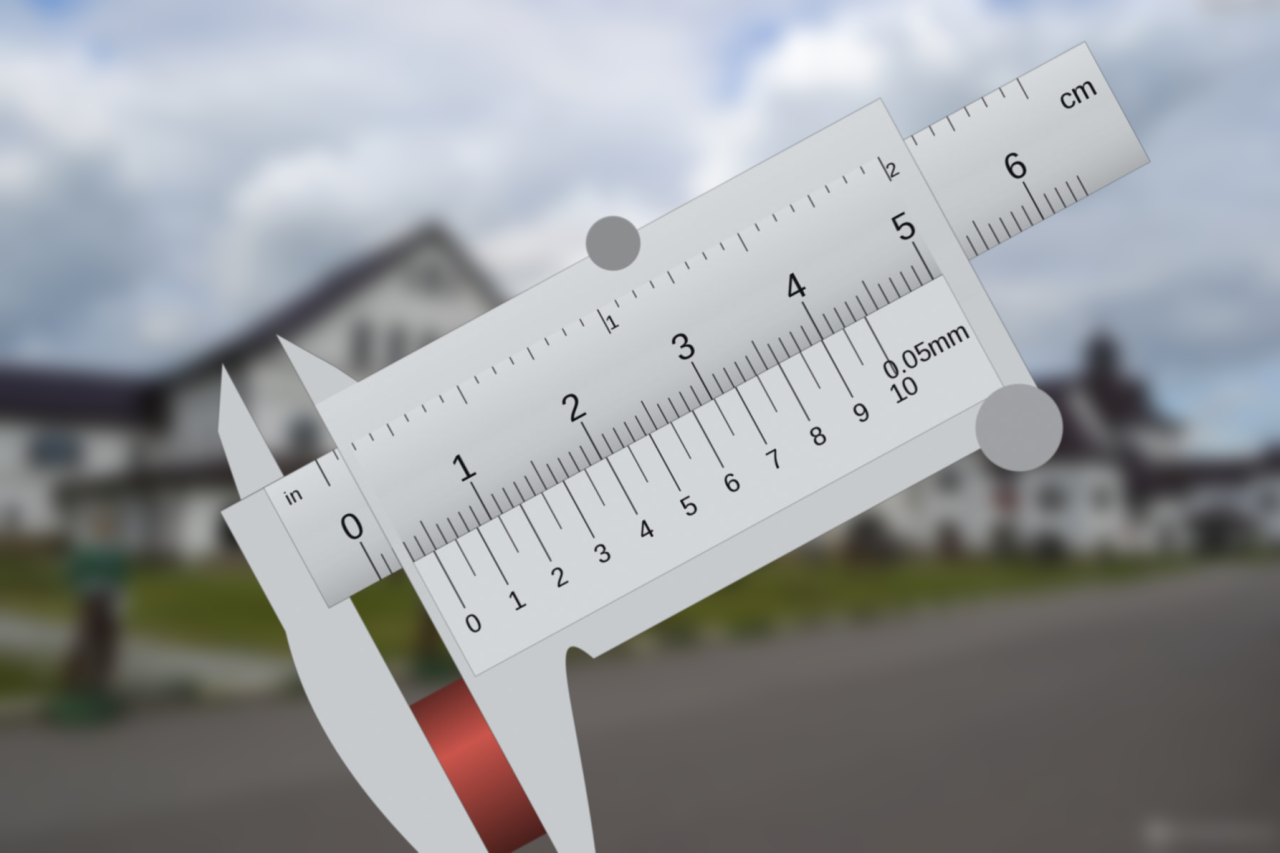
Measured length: 4.8 mm
